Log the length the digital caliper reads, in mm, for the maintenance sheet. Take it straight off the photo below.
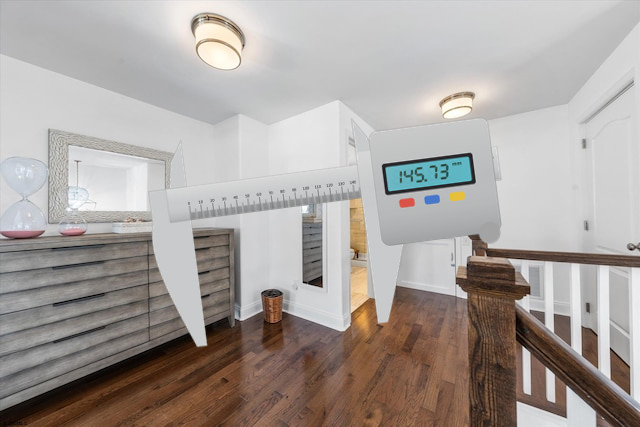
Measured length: 145.73 mm
